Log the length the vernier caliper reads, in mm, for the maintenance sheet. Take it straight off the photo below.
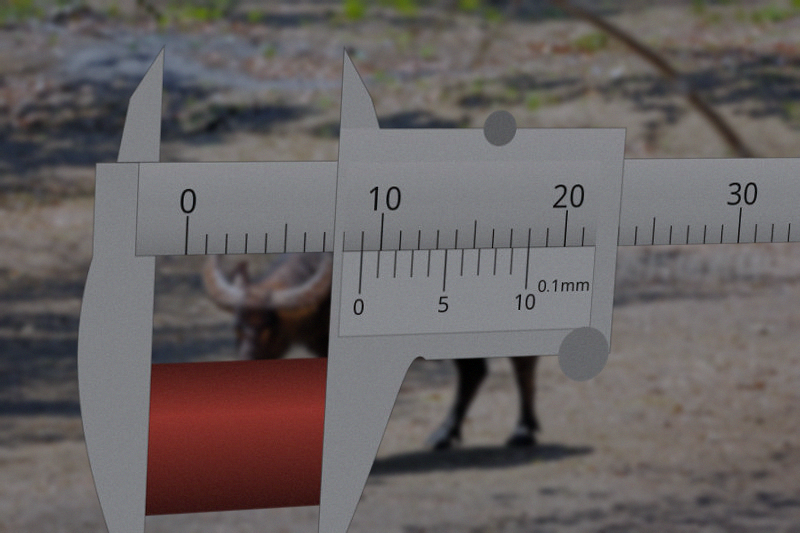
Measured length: 9.0 mm
